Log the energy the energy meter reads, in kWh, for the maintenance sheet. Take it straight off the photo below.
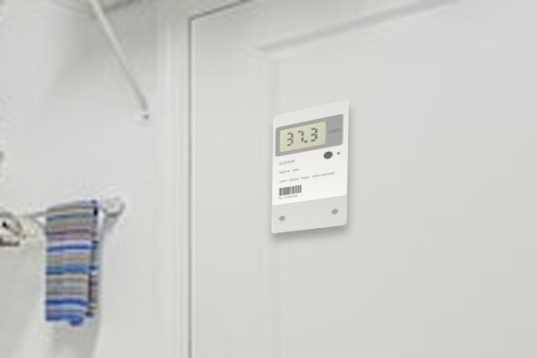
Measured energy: 37.3 kWh
